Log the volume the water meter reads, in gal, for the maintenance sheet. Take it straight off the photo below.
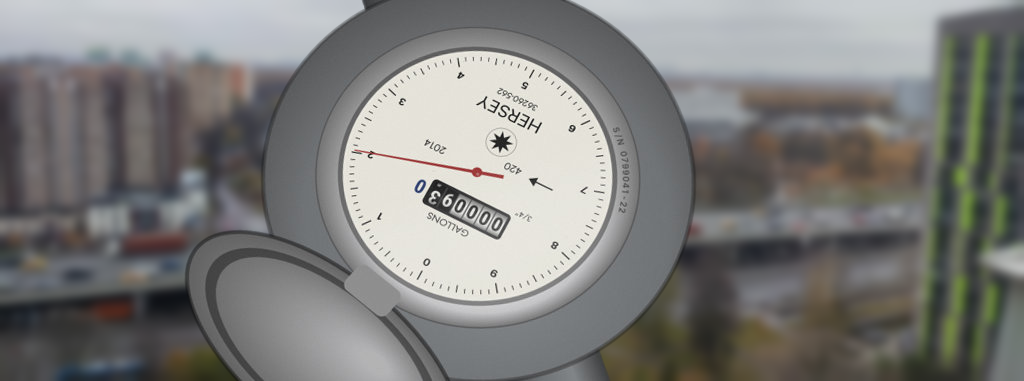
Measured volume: 932.0 gal
